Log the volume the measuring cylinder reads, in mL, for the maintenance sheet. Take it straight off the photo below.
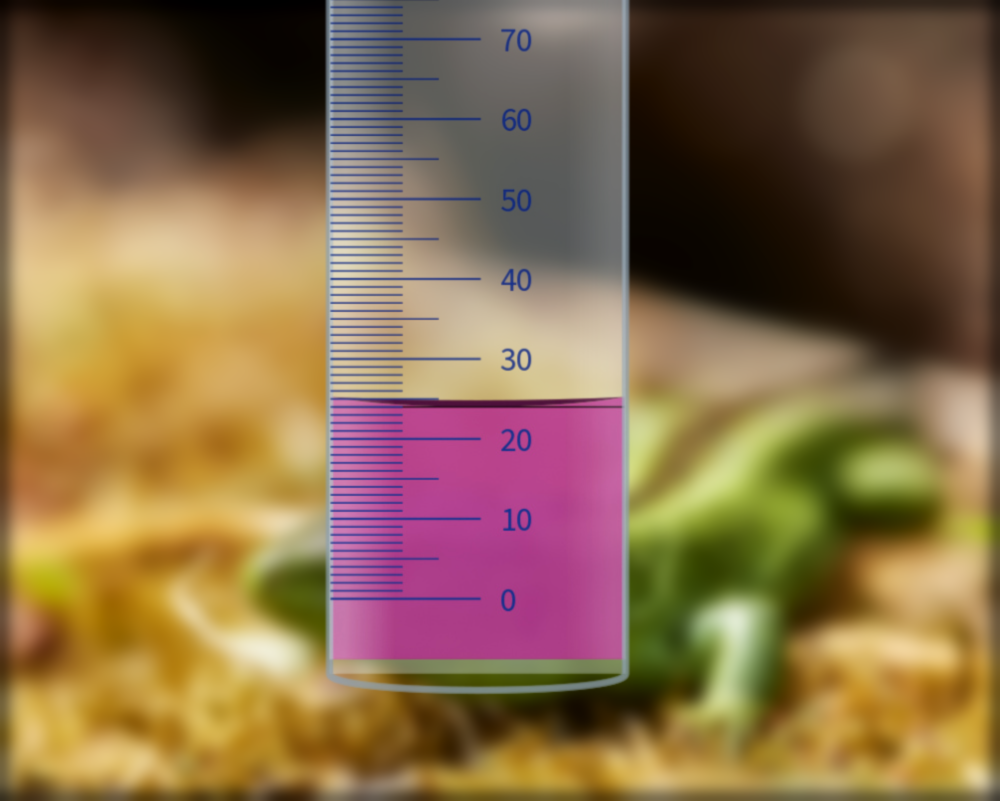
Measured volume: 24 mL
